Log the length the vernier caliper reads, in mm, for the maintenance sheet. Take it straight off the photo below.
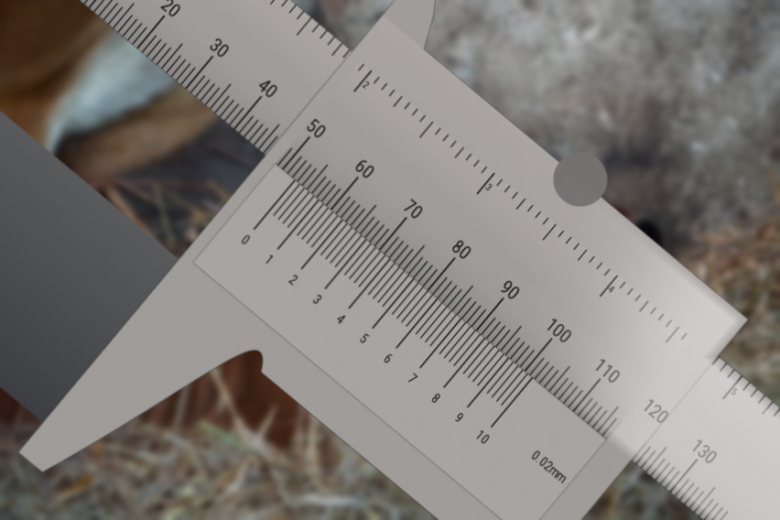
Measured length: 52.6 mm
